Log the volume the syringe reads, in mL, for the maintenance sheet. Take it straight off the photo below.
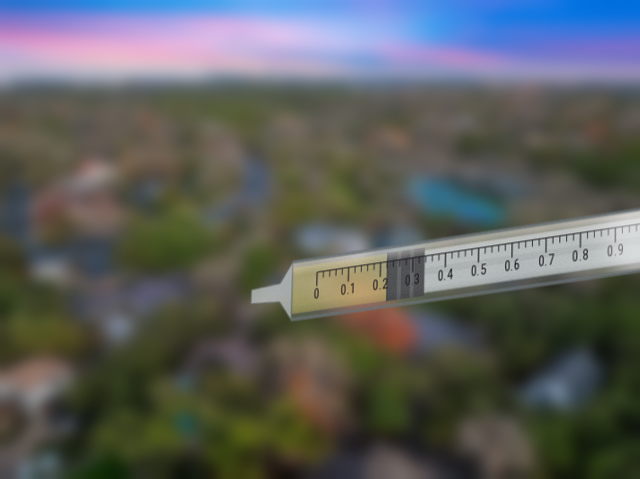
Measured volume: 0.22 mL
